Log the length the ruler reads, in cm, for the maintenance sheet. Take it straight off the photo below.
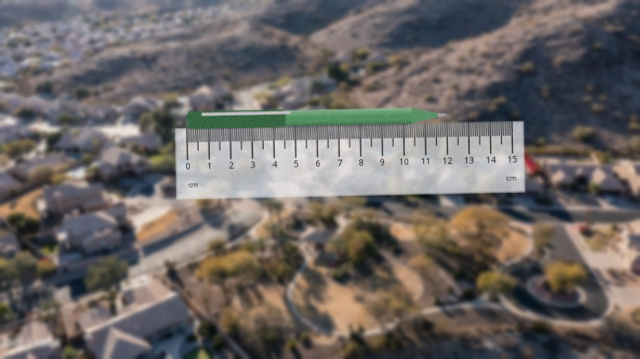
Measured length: 12 cm
